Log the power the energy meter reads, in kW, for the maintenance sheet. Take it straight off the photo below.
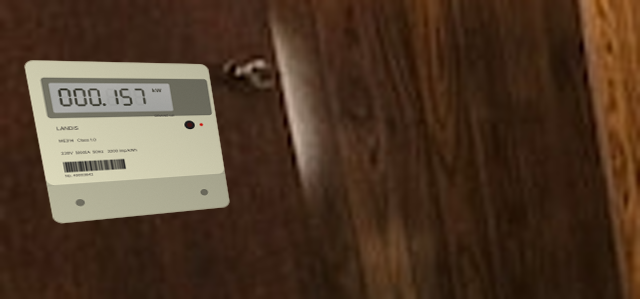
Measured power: 0.157 kW
